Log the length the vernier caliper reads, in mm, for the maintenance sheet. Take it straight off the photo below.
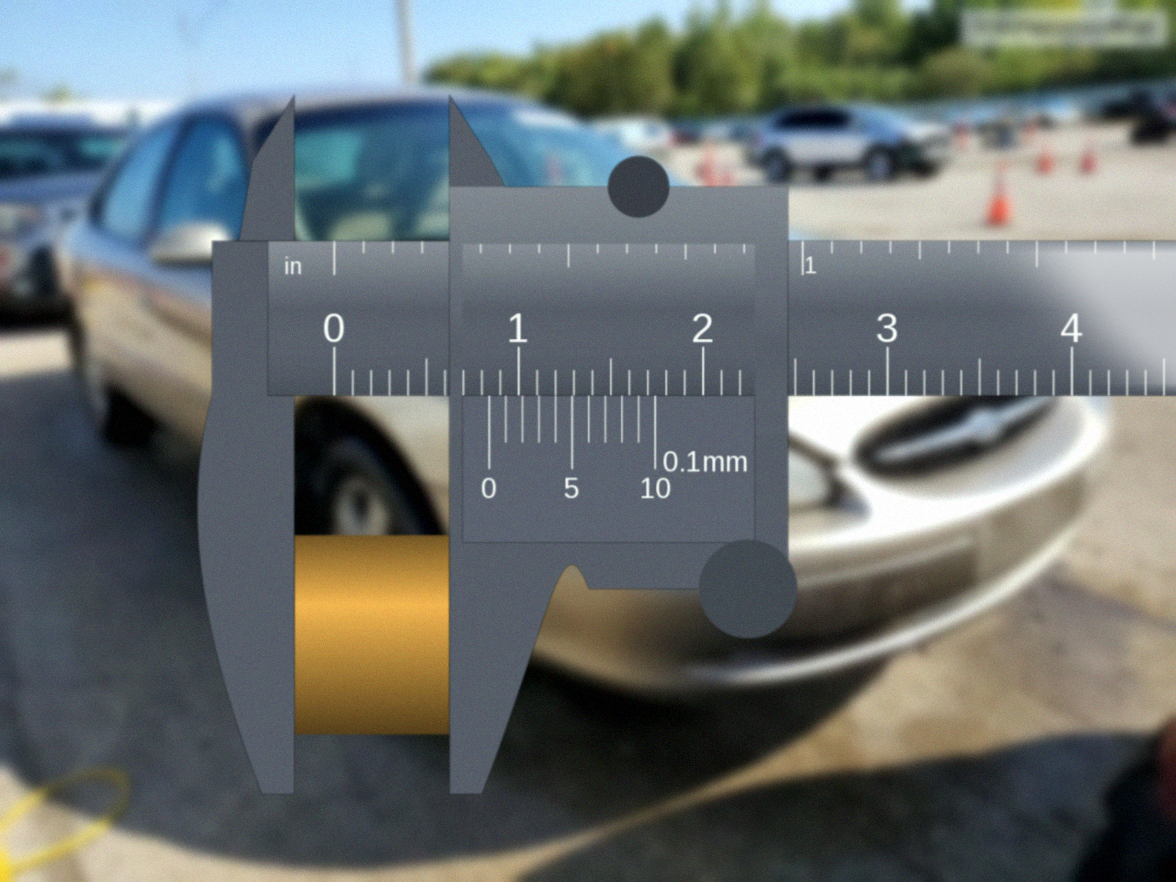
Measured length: 8.4 mm
